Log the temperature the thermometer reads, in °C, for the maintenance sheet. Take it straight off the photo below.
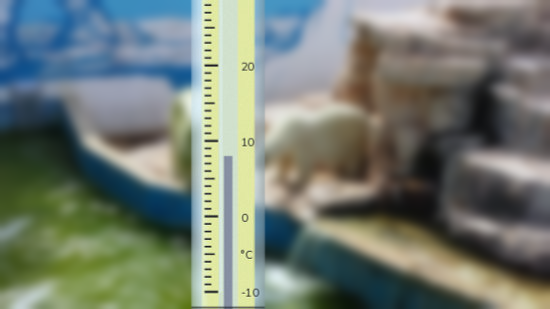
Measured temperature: 8 °C
